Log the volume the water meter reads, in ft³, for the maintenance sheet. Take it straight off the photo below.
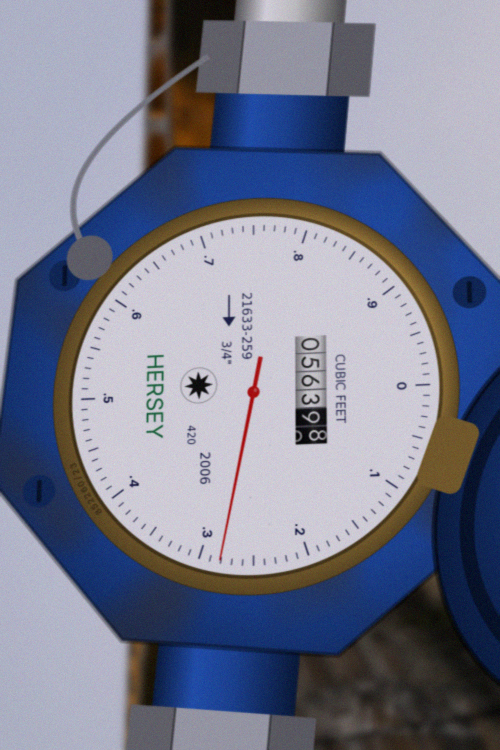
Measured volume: 56398.28 ft³
